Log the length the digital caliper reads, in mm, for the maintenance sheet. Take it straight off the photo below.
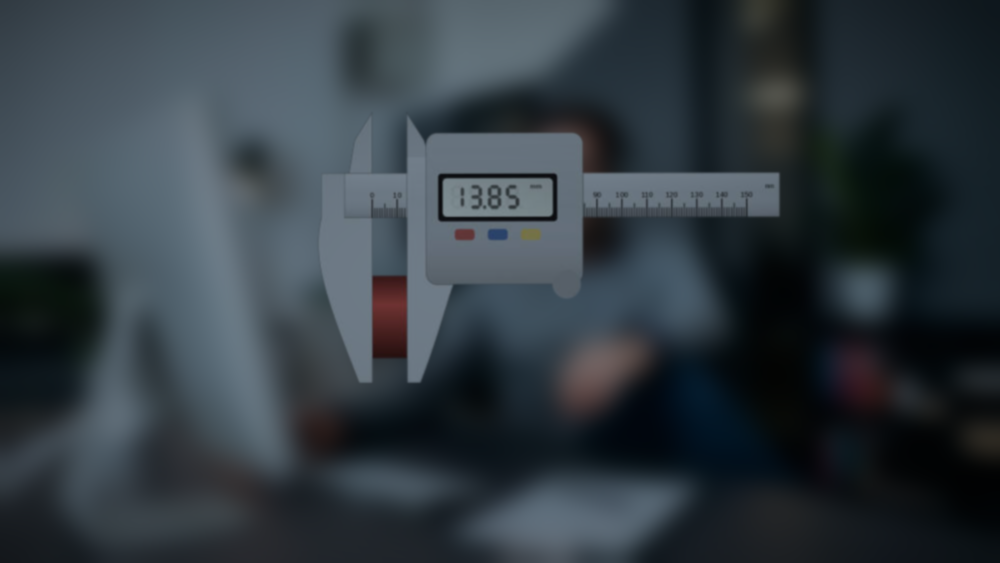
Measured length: 13.85 mm
